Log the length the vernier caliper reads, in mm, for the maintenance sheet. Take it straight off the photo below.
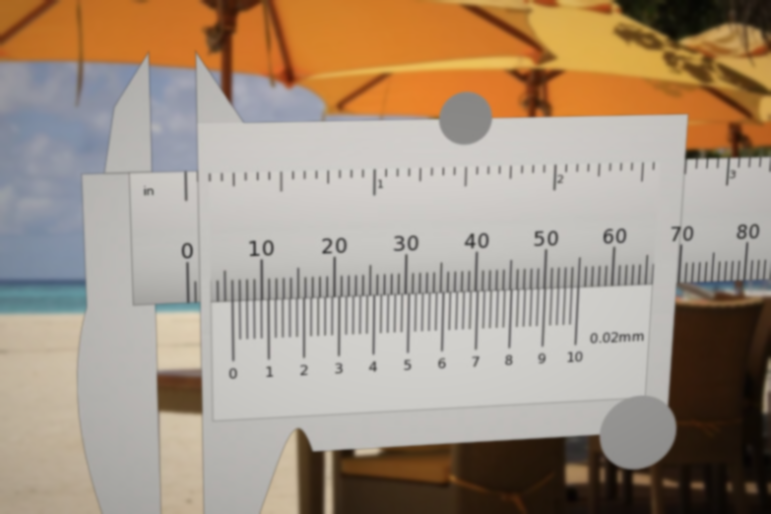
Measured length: 6.0 mm
